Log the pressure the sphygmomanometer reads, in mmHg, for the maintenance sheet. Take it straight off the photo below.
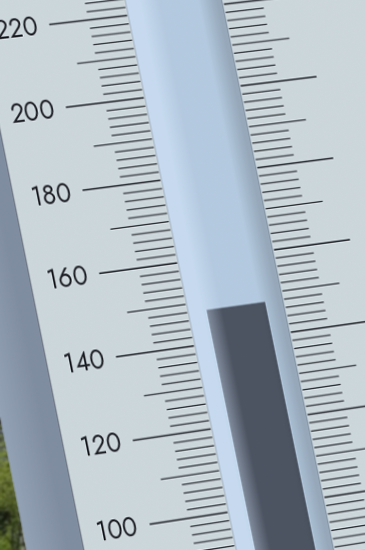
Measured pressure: 148 mmHg
